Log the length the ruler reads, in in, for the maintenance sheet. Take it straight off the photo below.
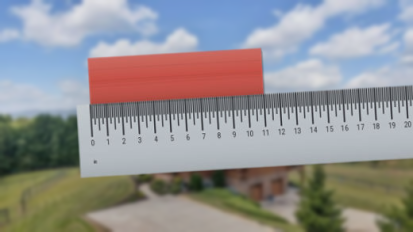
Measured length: 11 in
